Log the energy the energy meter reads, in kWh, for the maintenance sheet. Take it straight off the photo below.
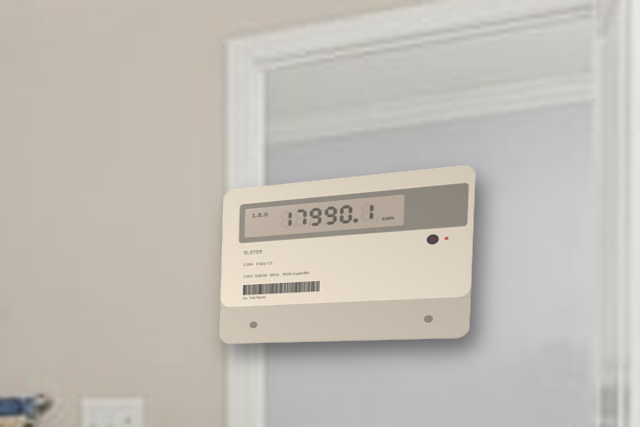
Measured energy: 17990.1 kWh
